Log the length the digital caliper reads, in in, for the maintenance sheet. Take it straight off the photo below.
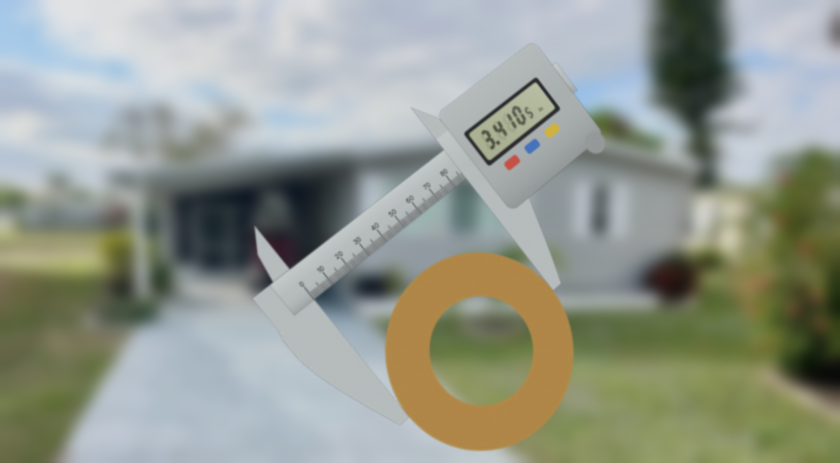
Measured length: 3.4105 in
